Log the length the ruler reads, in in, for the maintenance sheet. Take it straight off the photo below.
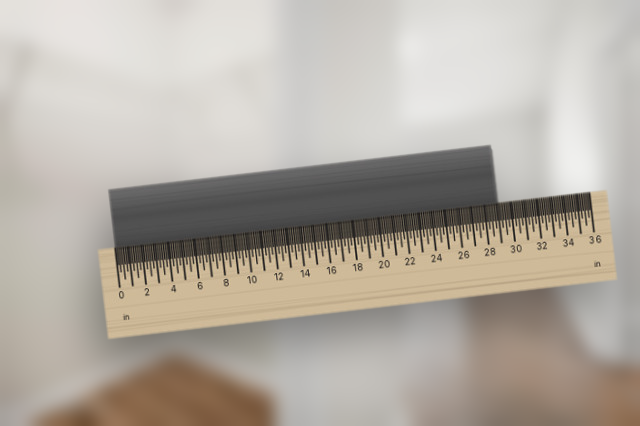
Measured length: 29 in
